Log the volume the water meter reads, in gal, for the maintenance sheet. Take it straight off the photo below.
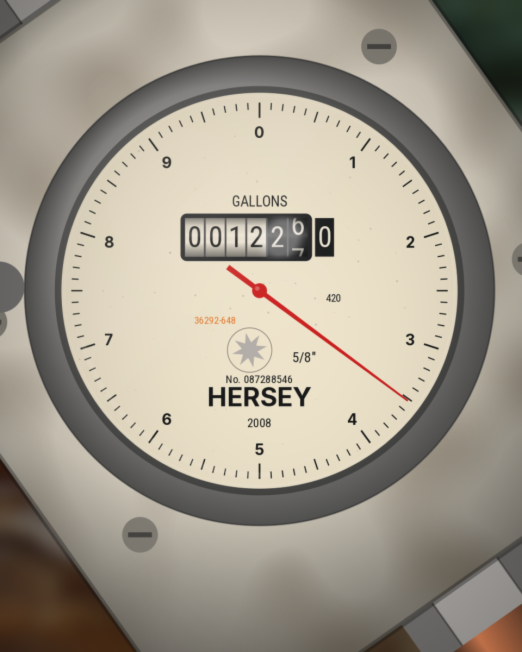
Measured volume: 12263.5 gal
